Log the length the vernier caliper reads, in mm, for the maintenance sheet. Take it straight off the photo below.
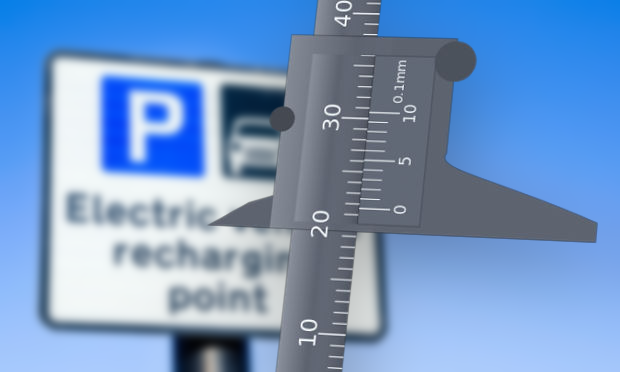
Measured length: 21.6 mm
